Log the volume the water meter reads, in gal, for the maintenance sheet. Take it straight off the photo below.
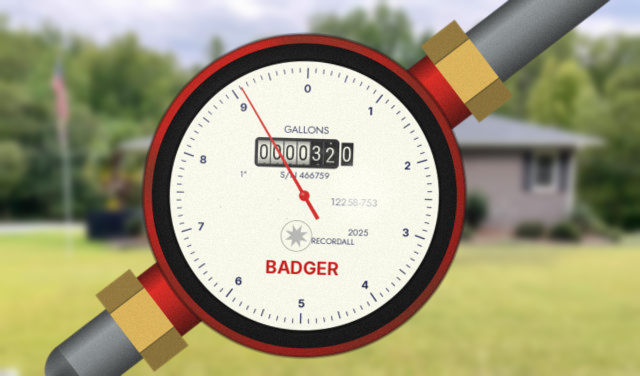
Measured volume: 319.1 gal
